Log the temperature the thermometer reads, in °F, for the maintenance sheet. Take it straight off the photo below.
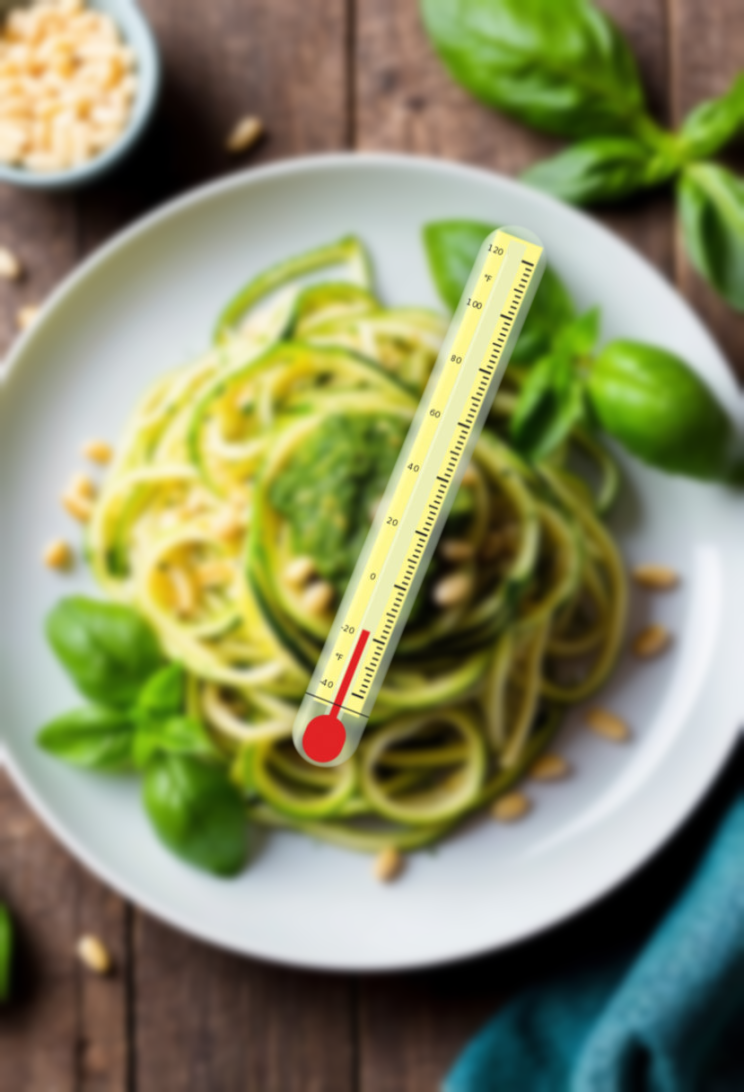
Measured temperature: -18 °F
